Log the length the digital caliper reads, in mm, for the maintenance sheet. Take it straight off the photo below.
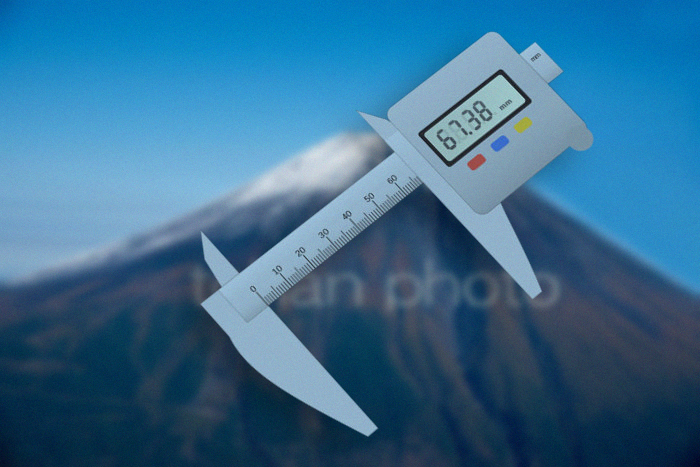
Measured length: 67.38 mm
